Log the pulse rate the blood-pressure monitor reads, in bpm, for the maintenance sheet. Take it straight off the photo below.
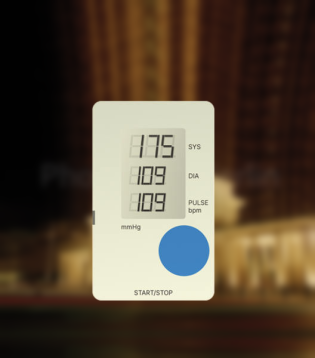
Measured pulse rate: 109 bpm
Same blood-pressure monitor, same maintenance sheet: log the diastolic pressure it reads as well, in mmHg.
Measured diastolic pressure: 109 mmHg
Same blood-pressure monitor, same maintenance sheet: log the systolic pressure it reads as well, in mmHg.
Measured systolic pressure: 175 mmHg
